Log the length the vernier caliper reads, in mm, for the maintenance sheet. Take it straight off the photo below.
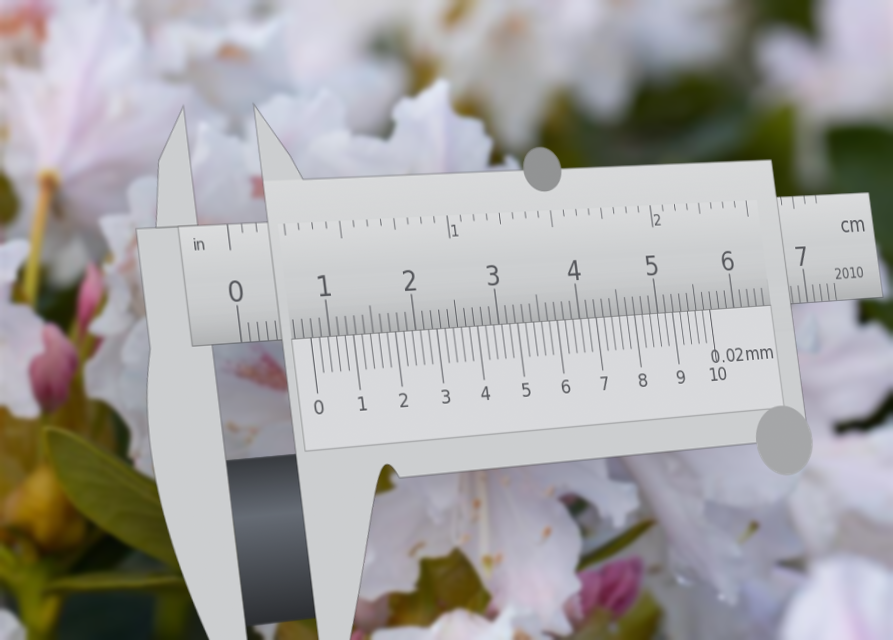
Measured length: 7.8 mm
